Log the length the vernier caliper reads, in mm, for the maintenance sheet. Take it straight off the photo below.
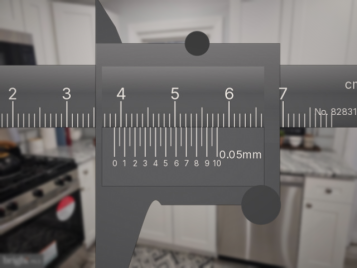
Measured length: 38.8 mm
